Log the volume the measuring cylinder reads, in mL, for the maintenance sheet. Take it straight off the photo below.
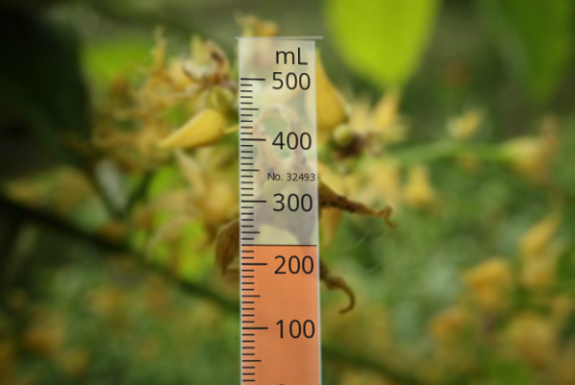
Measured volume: 230 mL
